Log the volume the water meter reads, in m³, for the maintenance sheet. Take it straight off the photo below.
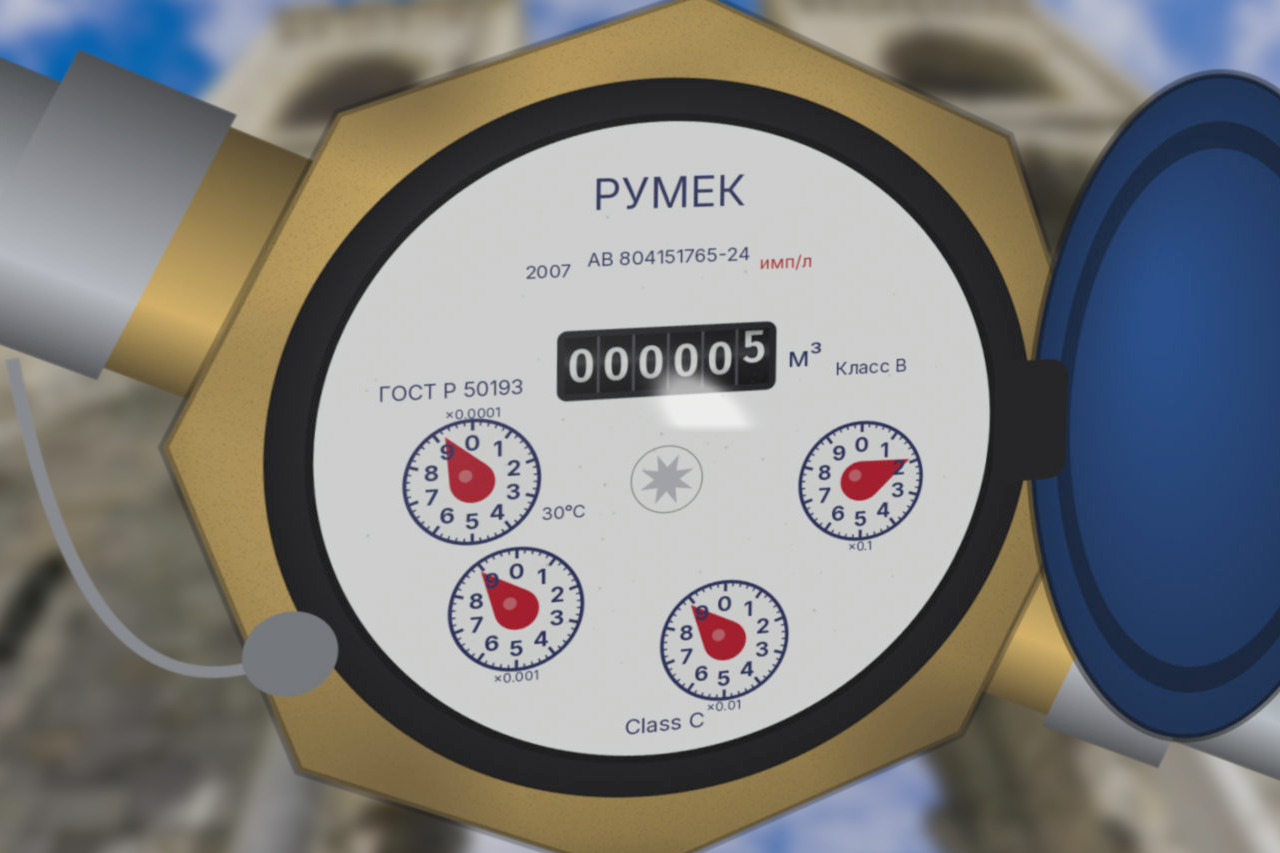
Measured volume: 5.1889 m³
